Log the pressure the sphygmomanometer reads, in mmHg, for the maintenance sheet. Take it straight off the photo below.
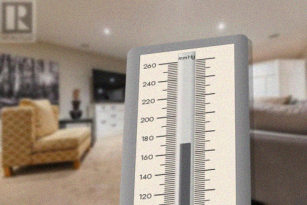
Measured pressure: 170 mmHg
